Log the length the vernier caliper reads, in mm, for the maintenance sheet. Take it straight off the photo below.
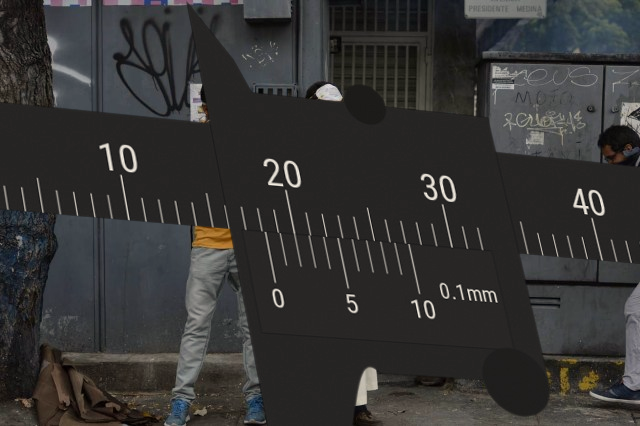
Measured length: 18.2 mm
